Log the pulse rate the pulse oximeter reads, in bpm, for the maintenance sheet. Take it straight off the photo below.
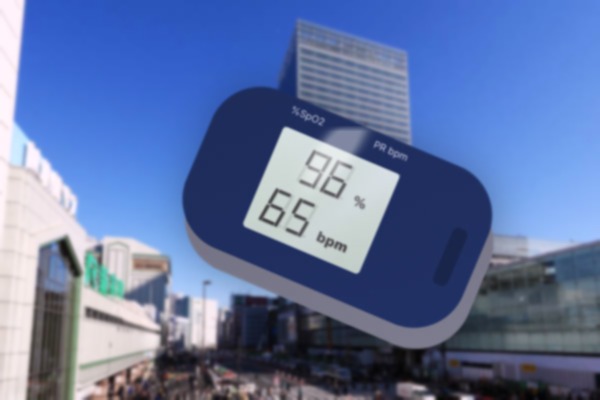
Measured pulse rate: 65 bpm
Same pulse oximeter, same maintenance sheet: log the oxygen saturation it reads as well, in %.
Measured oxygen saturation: 96 %
